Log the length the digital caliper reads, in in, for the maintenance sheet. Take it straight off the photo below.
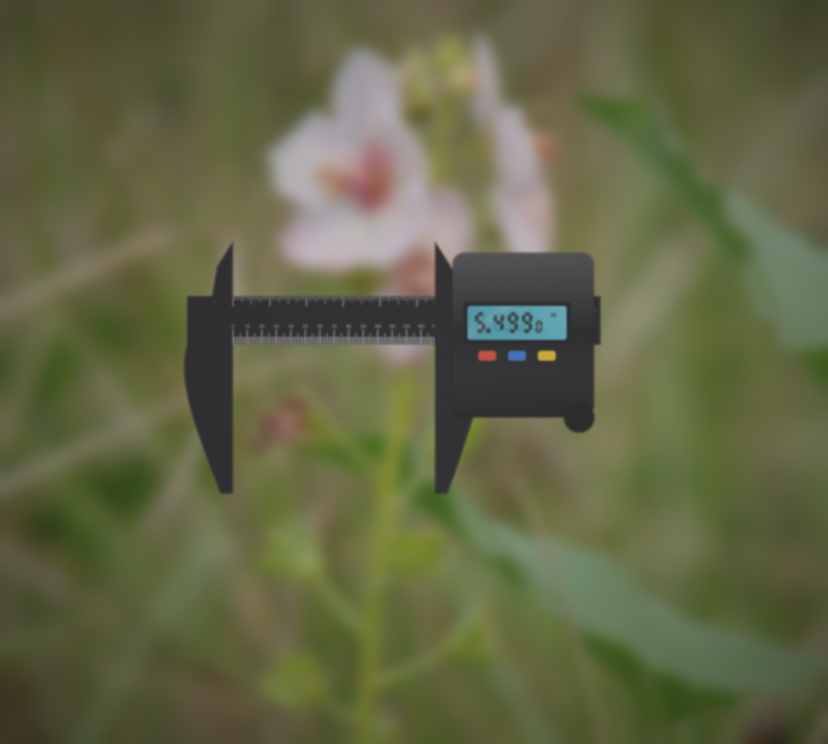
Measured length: 5.4990 in
